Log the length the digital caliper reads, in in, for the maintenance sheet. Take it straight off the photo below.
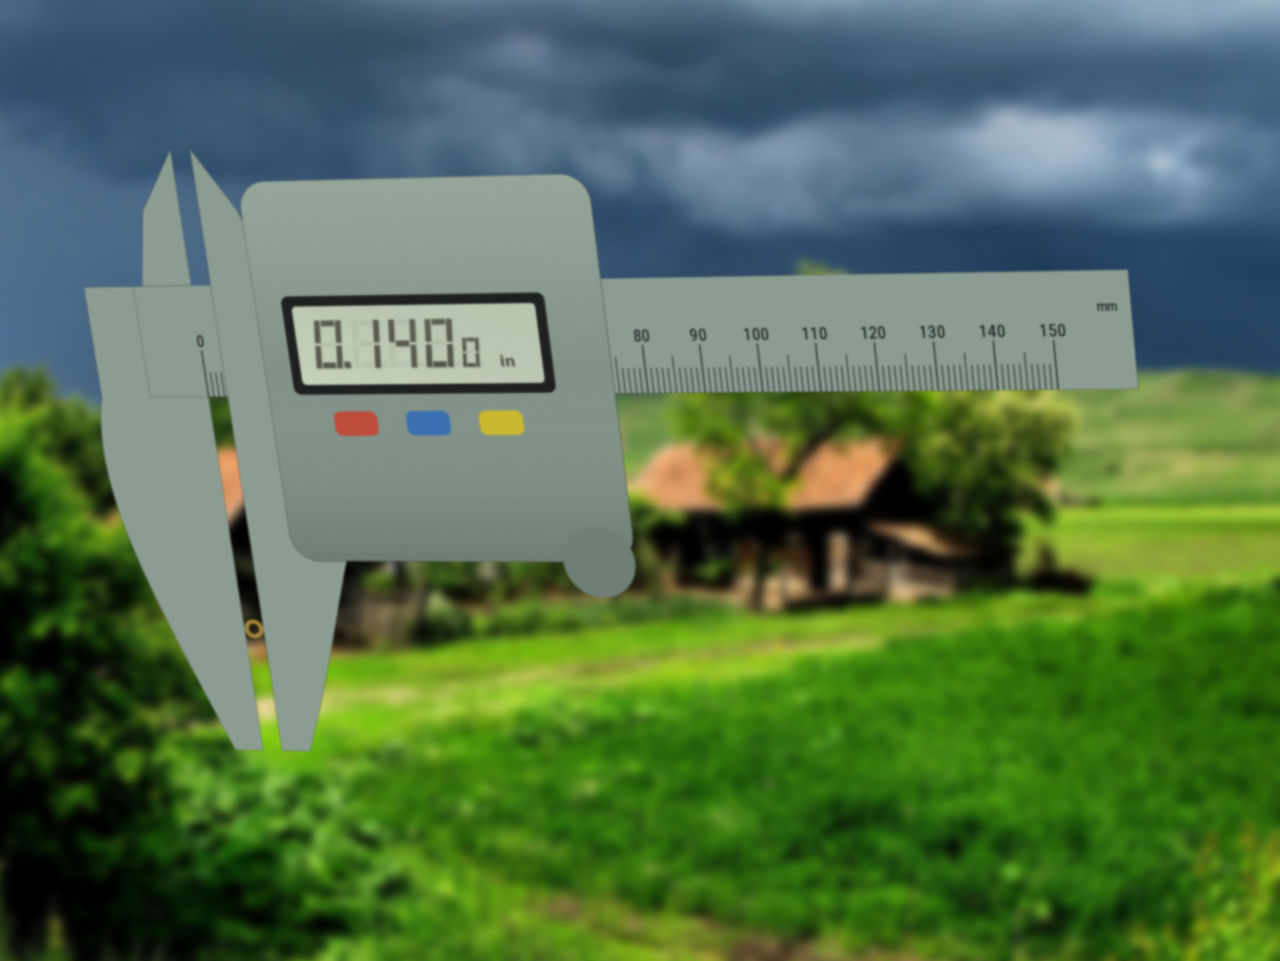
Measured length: 0.1400 in
